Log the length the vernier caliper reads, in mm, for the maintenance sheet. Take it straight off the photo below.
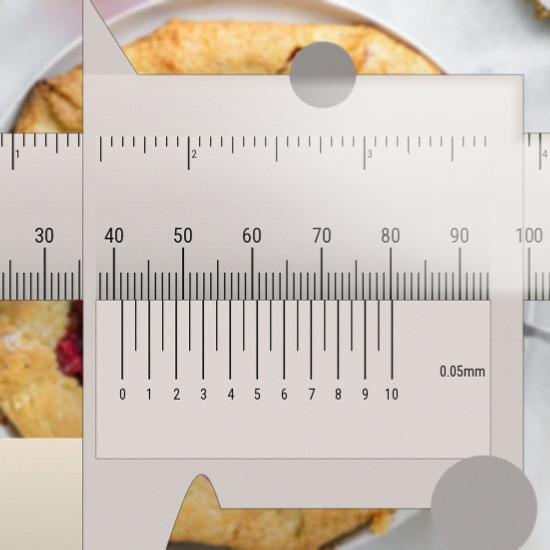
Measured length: 41.2 mm
